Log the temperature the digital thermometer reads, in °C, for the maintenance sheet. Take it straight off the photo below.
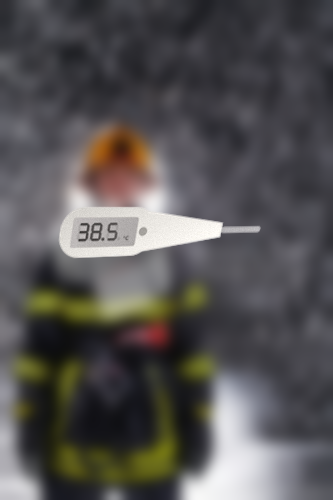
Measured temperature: 38.5 °C
